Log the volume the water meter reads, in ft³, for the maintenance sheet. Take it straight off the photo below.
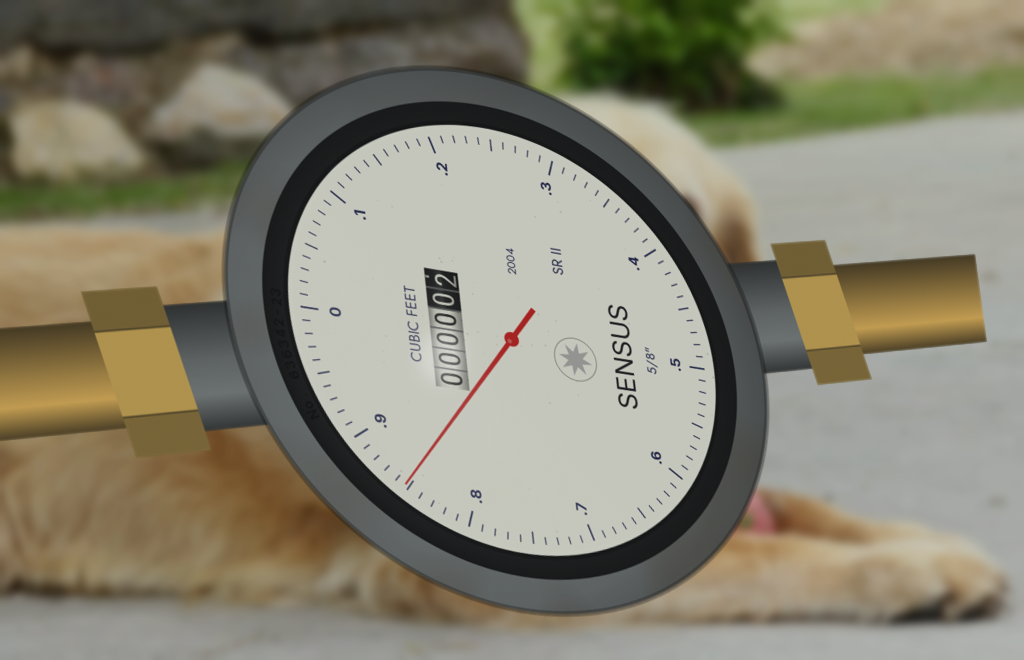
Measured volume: 1.85 ft³
